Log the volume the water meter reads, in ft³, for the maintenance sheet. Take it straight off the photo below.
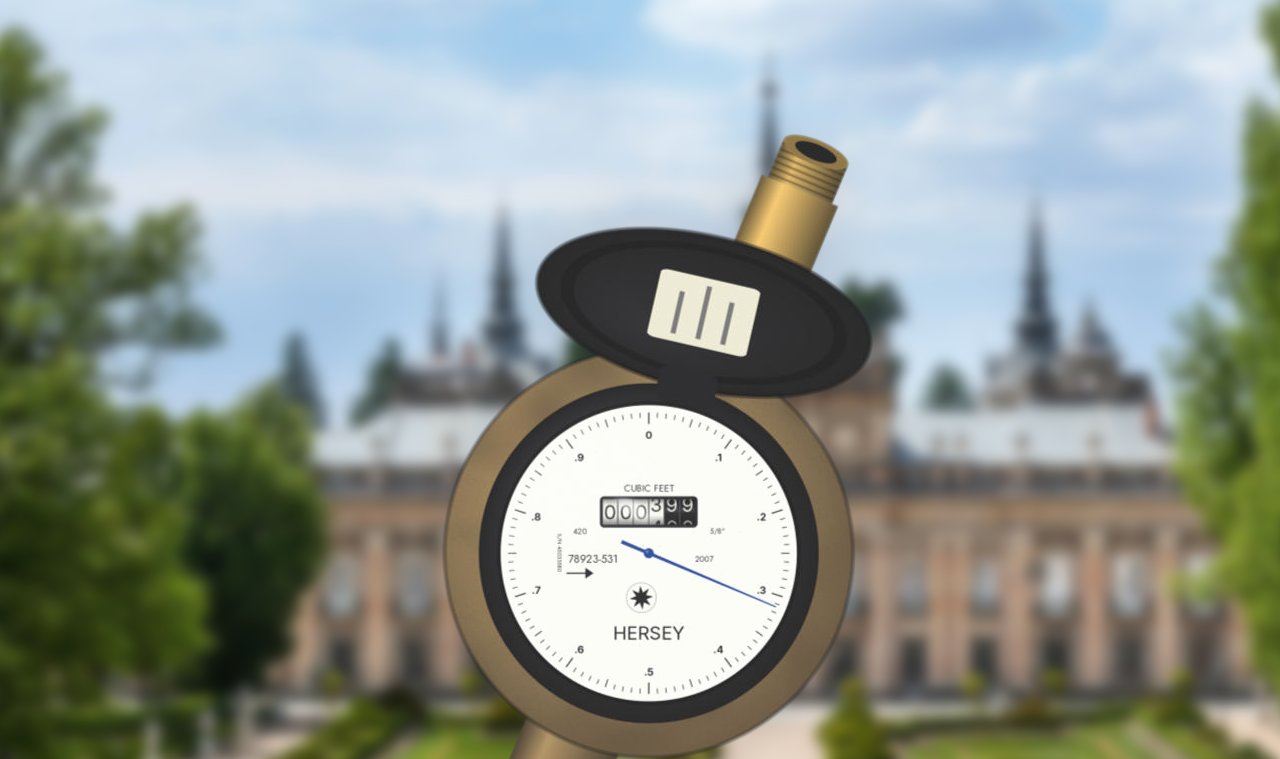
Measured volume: 399.31 ft³
